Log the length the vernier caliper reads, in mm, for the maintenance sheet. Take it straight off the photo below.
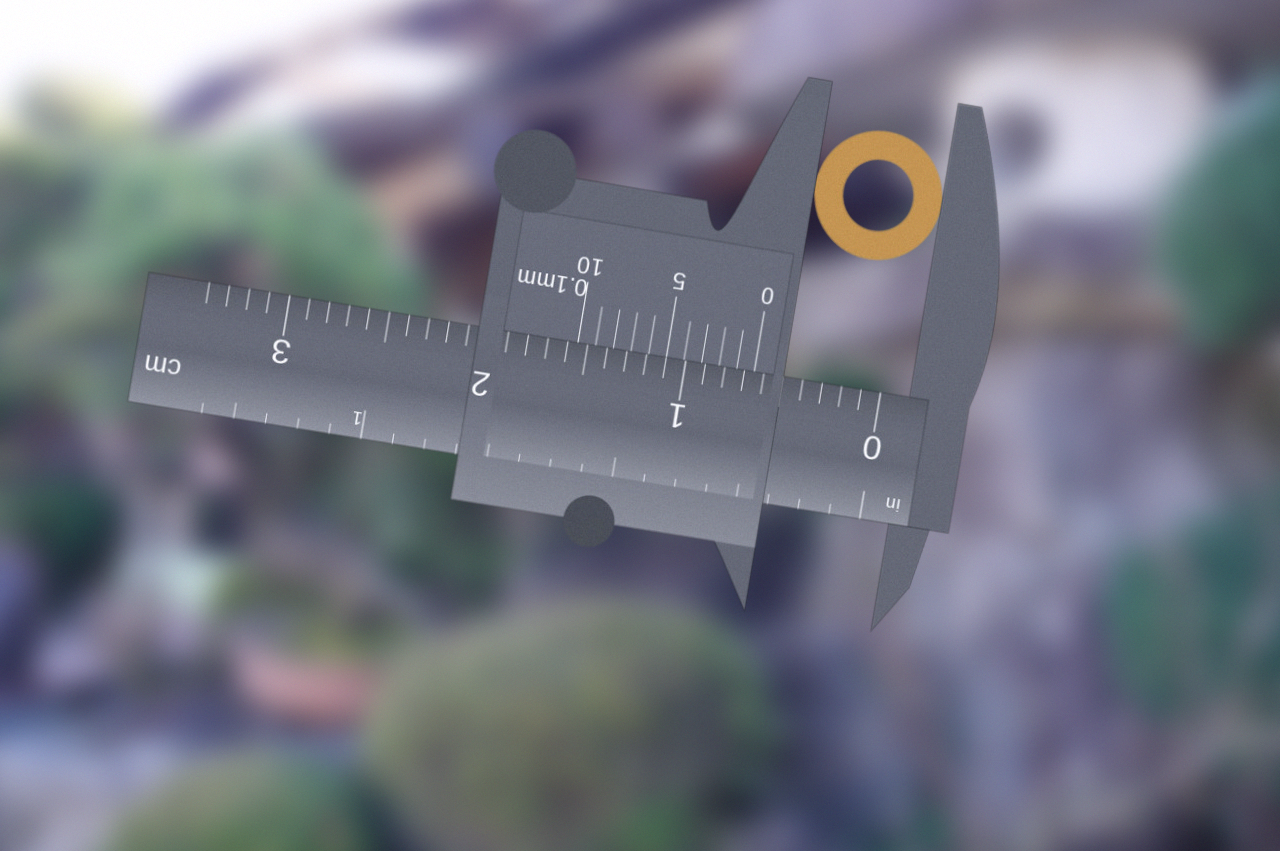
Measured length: 6.5 mm
